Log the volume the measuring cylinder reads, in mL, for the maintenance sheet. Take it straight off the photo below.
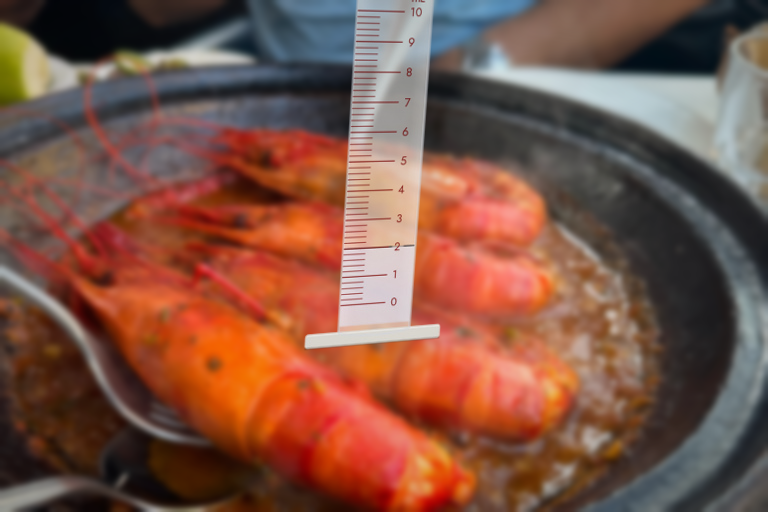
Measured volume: 2 mL
